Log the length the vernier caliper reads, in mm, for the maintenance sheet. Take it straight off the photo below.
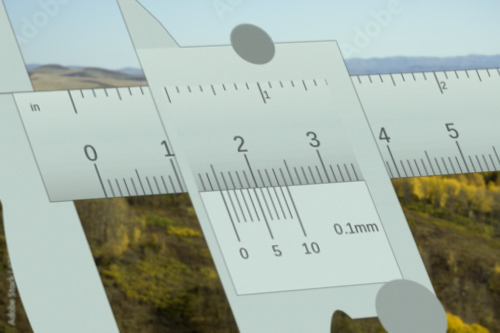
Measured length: 15.0 mm
